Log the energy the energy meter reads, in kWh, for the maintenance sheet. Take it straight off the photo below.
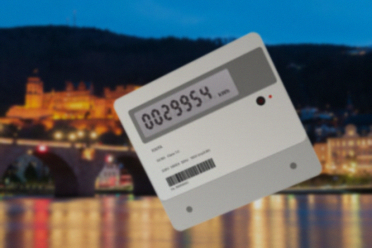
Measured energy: 29954 kWh
